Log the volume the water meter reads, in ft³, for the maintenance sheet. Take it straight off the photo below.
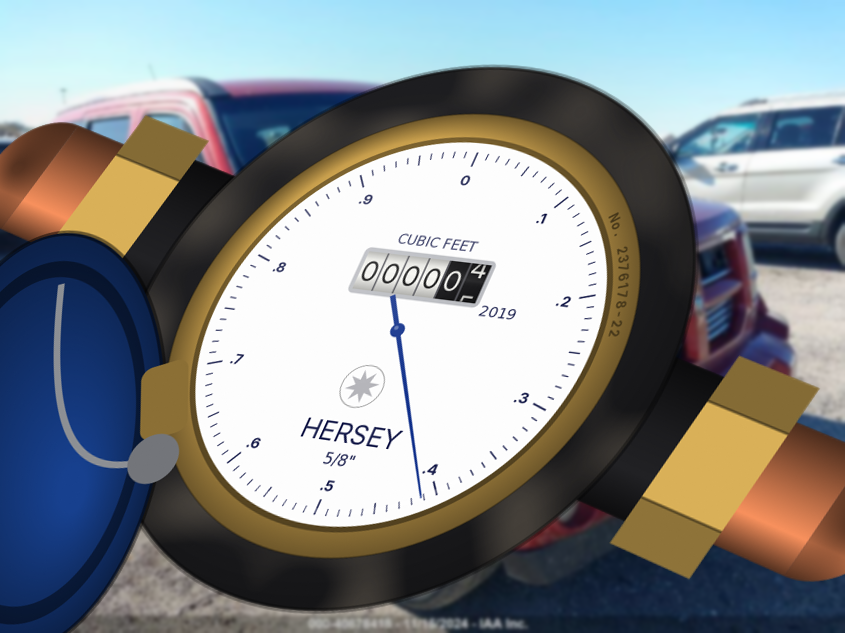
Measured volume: 4.41 ft³
